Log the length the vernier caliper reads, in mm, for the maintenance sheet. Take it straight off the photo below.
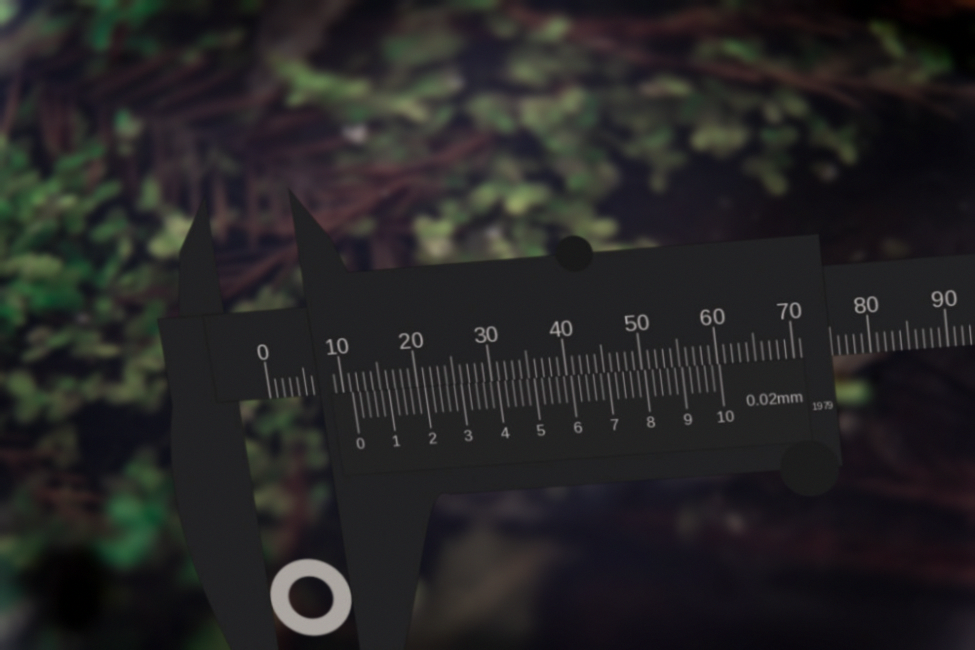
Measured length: 11.2 mm
